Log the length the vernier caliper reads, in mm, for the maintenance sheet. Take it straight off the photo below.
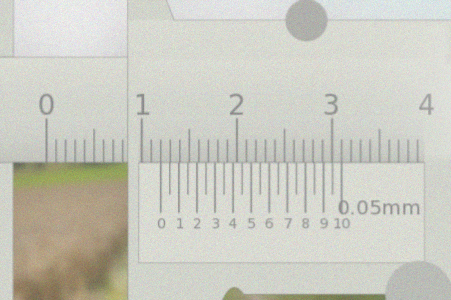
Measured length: 12.0 mm
